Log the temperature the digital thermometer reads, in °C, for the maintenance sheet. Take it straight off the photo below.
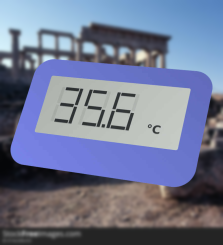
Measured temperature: 35.6 °C
